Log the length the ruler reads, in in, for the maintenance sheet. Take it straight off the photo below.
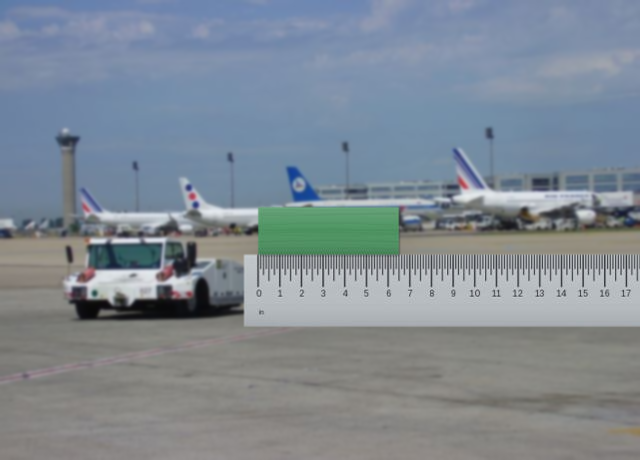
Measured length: 6.5 in
